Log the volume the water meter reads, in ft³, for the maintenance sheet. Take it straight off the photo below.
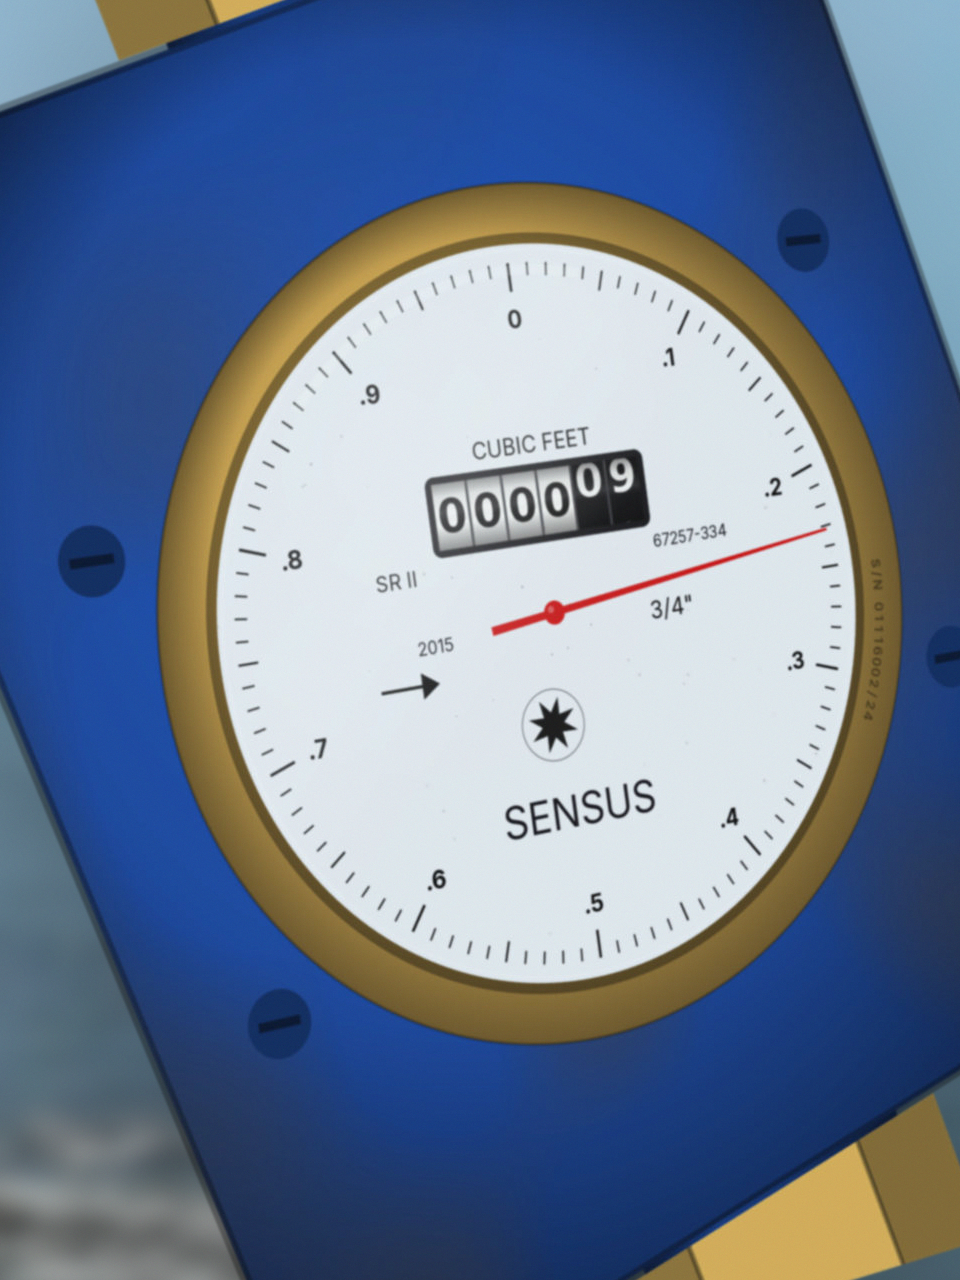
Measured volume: 9.23 ft³
